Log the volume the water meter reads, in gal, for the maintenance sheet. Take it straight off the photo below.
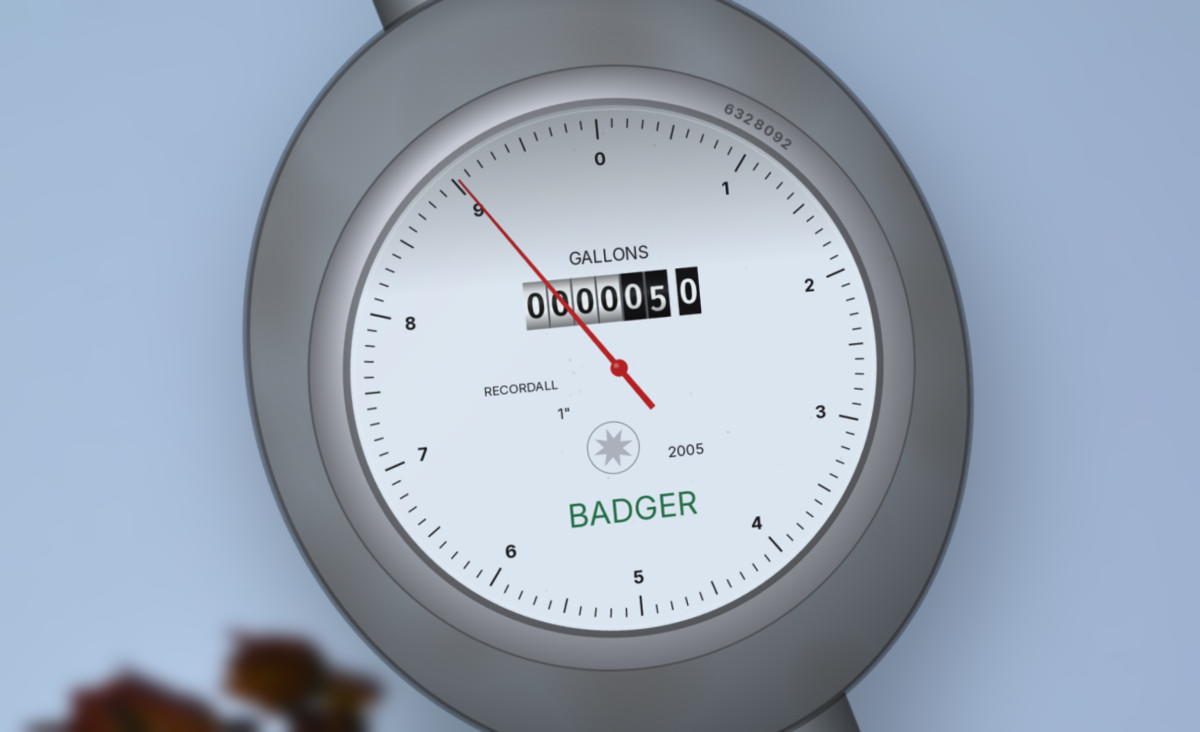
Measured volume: 49.0 gal
